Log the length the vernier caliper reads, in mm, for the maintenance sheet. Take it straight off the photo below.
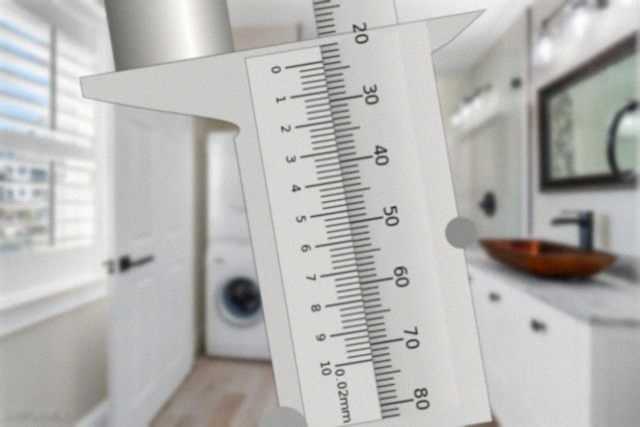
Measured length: 23.5 mm
